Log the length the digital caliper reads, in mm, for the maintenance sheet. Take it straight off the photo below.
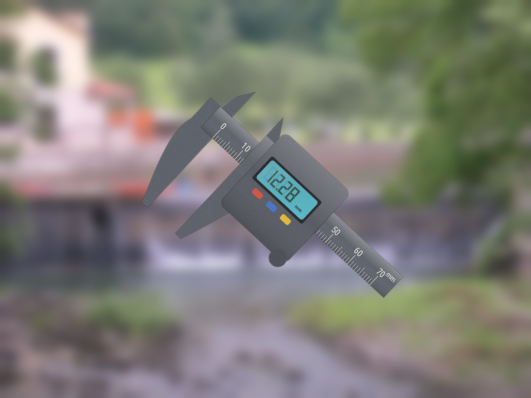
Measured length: 12.28 mm
